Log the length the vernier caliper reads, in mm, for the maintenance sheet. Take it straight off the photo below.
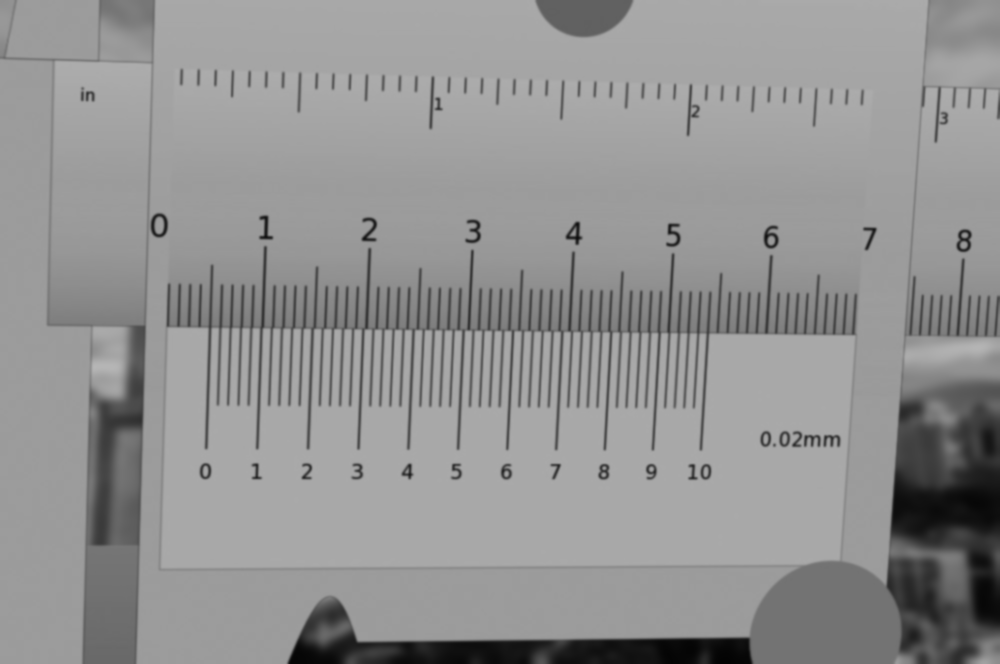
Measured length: 5.0 mm
